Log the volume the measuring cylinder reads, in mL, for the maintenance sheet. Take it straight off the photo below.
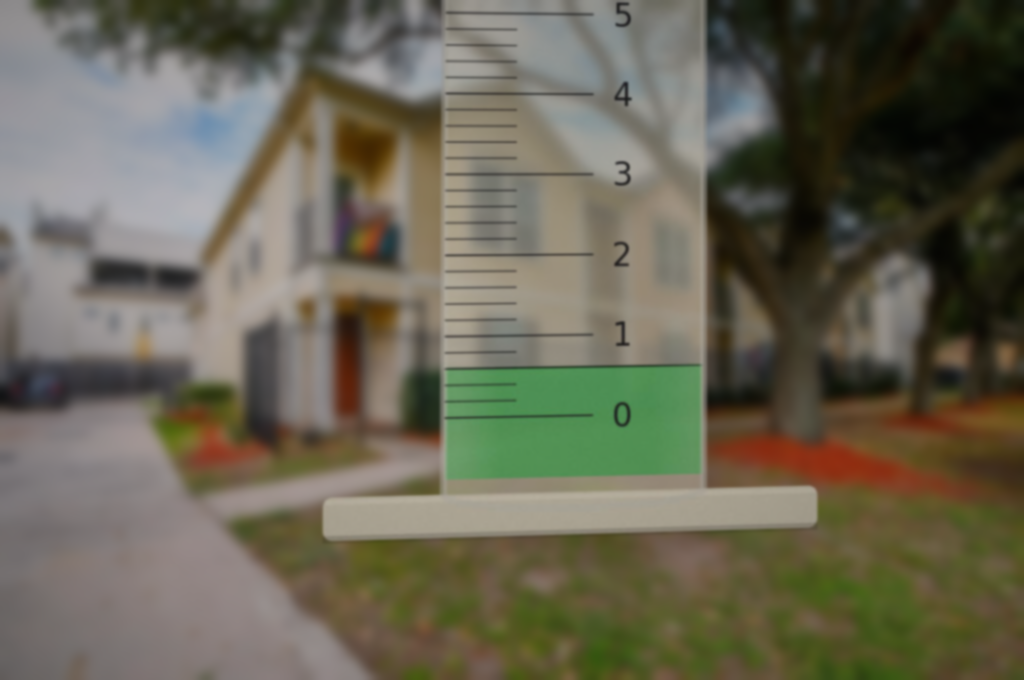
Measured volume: 0.6 mL
